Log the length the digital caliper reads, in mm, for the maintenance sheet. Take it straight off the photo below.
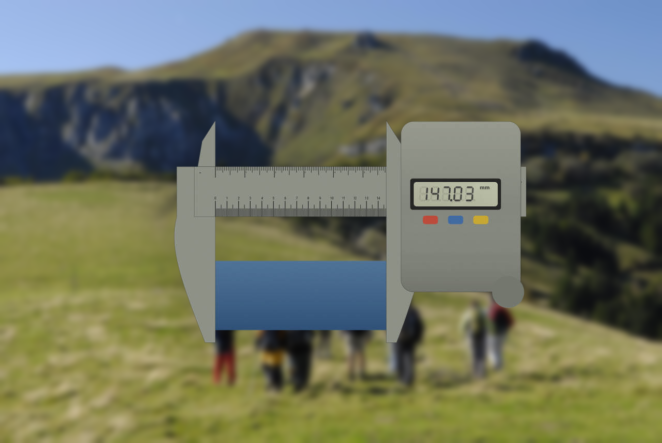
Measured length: 147.03 mm
